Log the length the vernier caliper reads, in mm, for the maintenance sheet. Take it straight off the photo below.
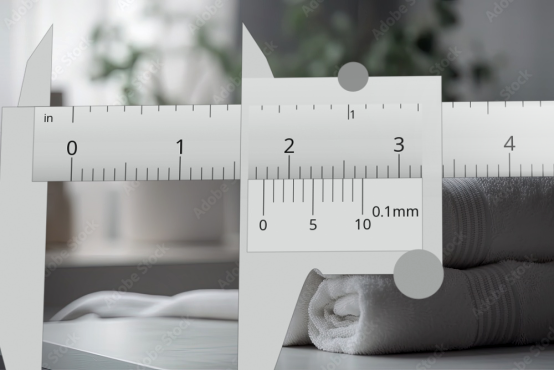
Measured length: 17.7 mm
